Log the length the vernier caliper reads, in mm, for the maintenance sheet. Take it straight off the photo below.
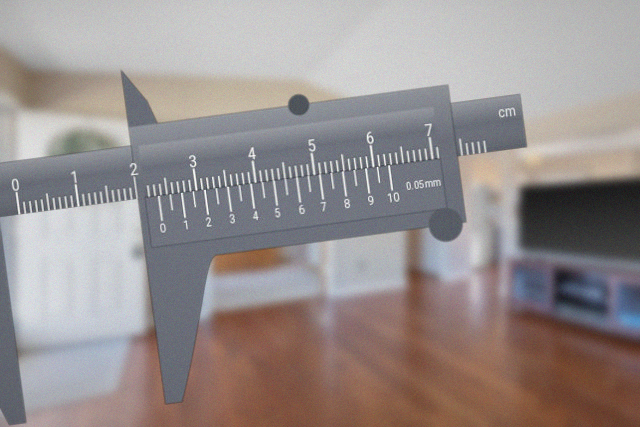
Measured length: 23.6 mm
